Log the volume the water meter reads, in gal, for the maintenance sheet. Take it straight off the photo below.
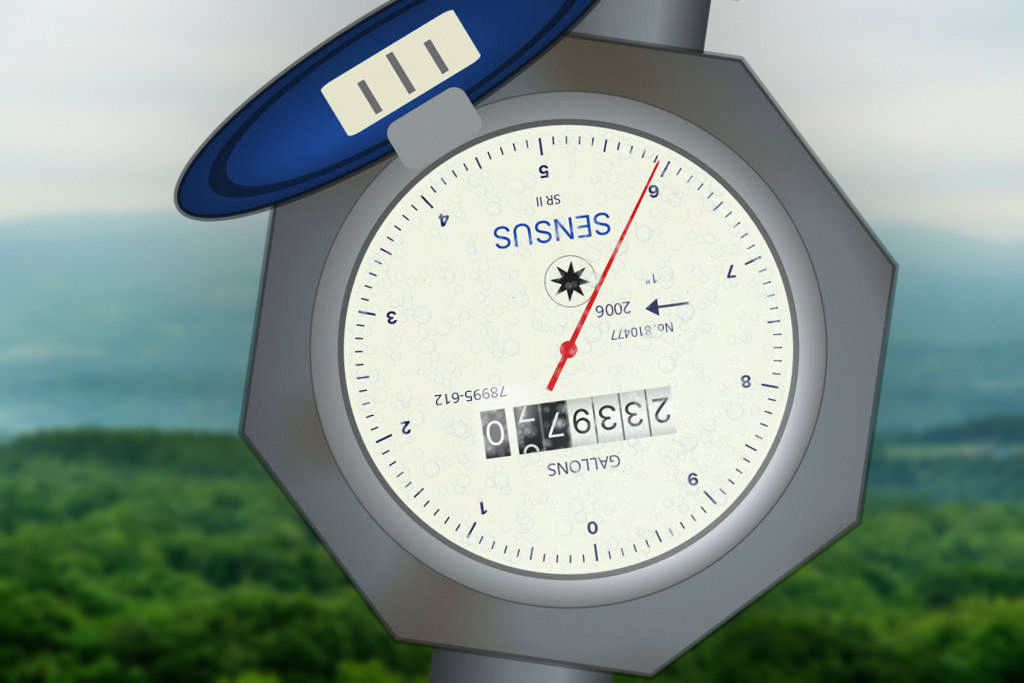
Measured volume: 2339765.9 gal
